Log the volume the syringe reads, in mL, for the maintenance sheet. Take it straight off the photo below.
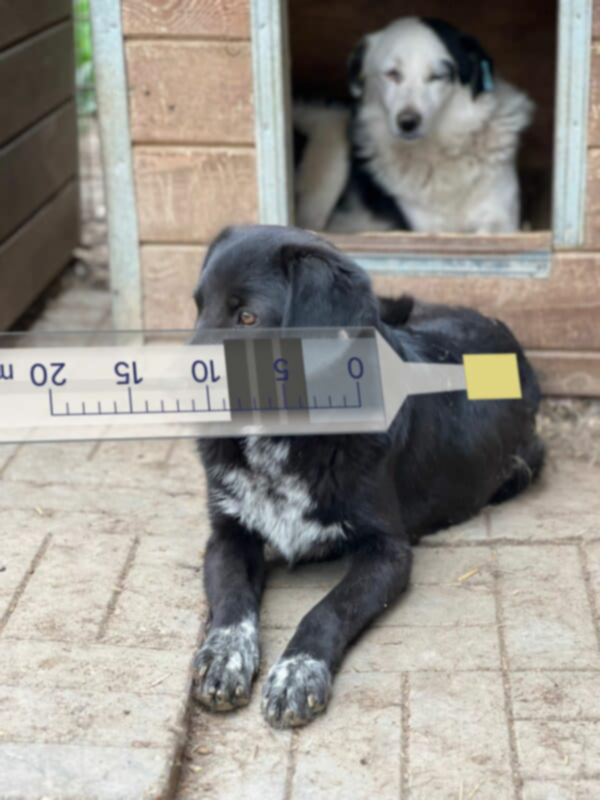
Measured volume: 3.5 mL
